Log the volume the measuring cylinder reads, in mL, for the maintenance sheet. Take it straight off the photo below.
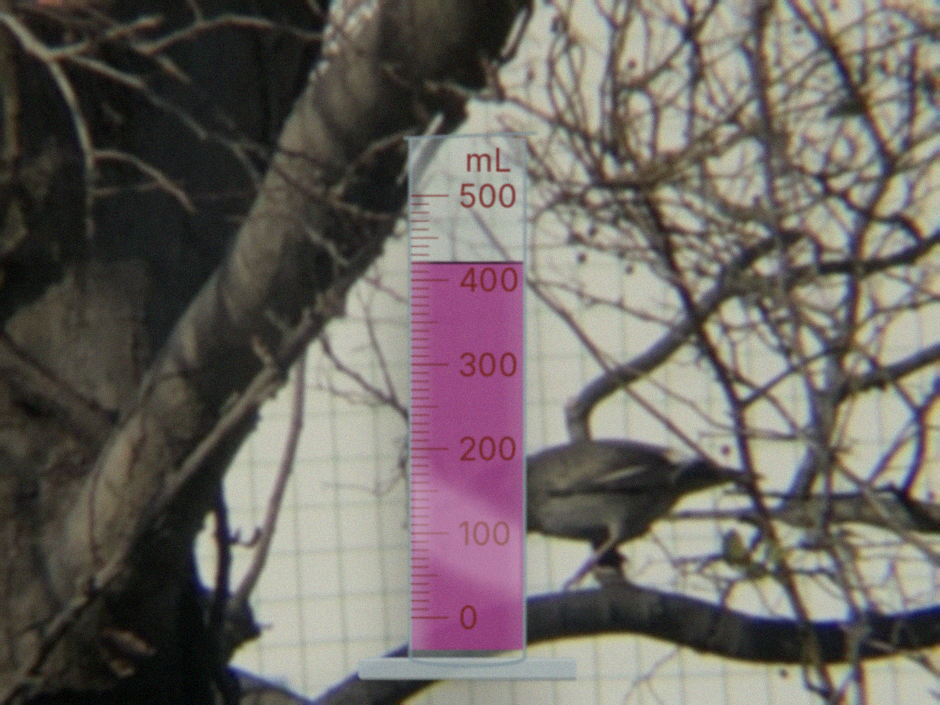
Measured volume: 420 mL
